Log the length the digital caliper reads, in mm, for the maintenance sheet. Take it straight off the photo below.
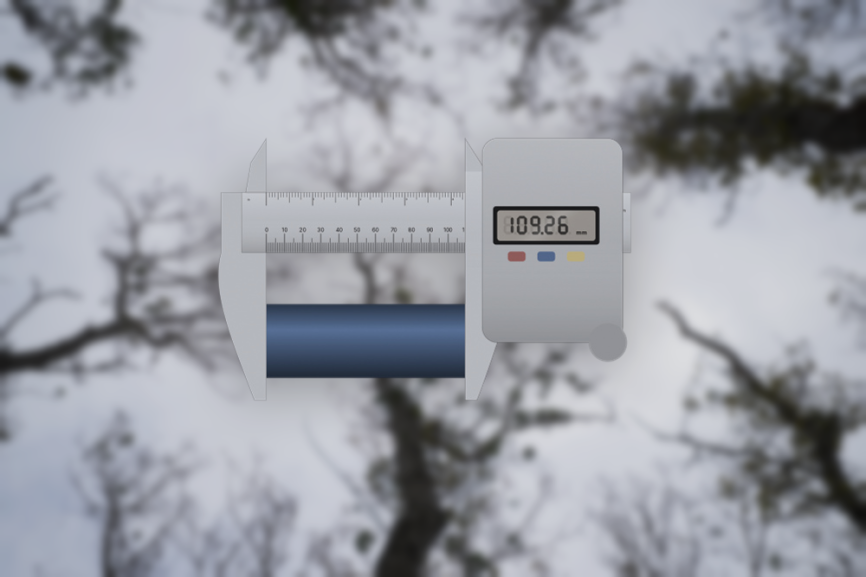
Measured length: 109.26 mm
